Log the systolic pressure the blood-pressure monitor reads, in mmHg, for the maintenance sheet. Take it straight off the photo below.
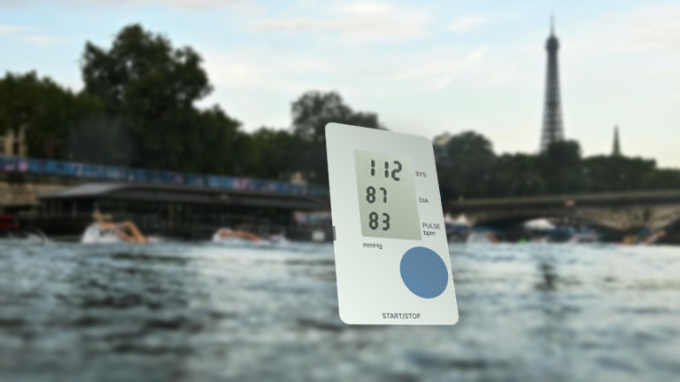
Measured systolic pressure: 112 mmHg
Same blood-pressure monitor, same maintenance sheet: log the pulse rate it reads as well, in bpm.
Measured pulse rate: 83 bpm
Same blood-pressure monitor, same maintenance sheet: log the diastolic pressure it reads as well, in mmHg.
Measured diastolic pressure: 87 mmHg
